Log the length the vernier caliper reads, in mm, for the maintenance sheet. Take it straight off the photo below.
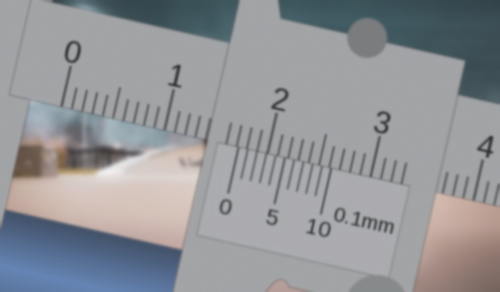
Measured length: 17.2 mm
